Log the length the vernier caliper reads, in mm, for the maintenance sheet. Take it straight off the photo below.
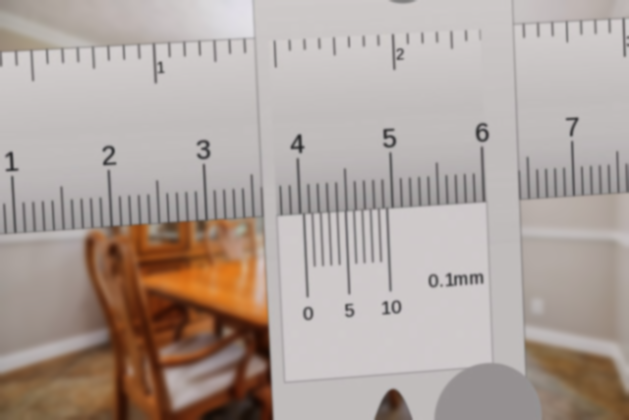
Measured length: 40.4 mm
